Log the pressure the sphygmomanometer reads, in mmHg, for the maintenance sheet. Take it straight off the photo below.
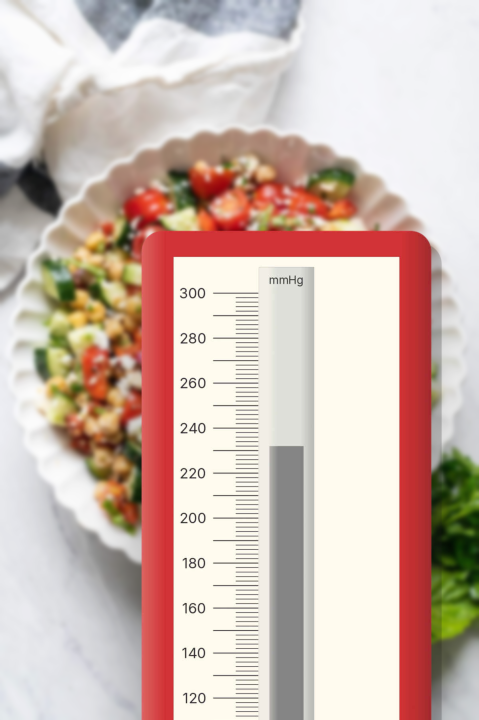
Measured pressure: 232 mmHg
